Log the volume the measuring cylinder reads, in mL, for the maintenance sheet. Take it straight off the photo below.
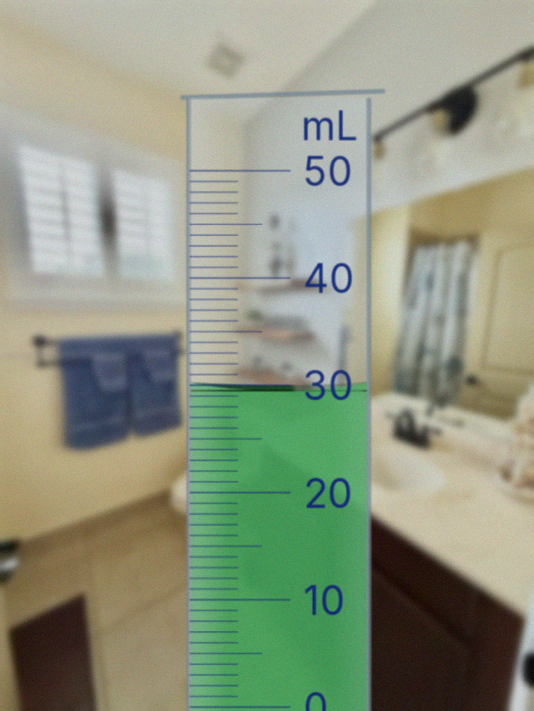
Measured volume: 29.5 mL
